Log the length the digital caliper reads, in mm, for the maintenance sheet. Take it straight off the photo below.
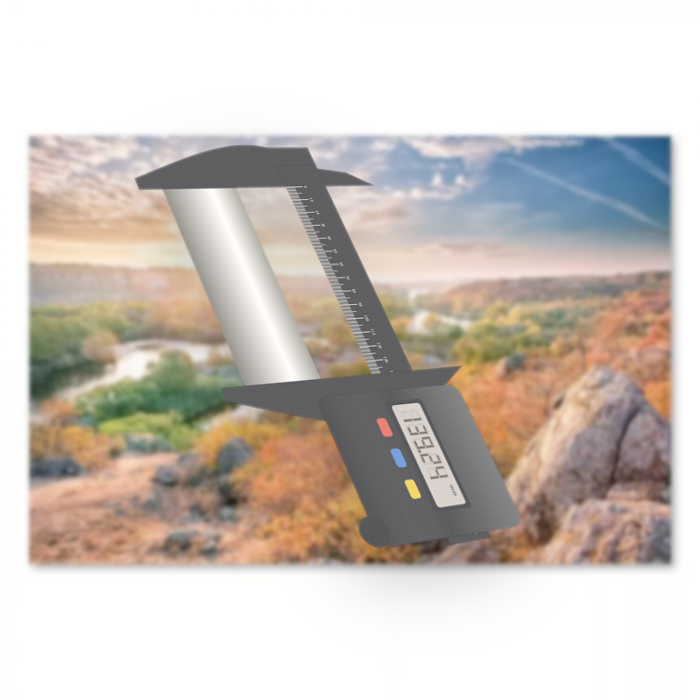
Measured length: 139.24 mm
